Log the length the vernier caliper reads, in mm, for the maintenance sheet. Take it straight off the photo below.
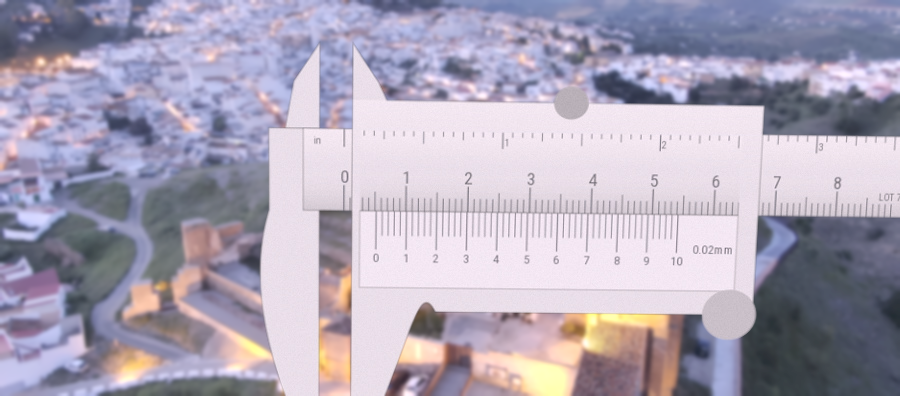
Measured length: 5.2 mm
